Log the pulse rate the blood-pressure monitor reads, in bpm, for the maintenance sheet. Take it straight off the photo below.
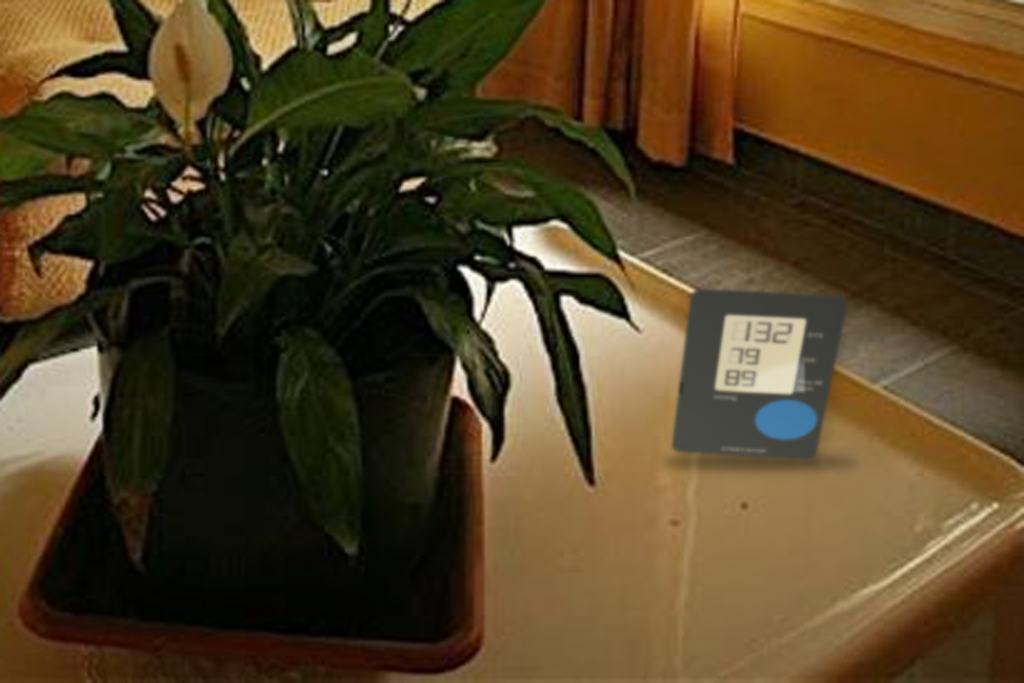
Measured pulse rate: 89 bpm
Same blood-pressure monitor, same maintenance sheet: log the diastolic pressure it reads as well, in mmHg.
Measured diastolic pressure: 79 mmHg
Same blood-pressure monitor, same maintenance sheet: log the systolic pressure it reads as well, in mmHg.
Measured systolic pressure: 132 mmHg
